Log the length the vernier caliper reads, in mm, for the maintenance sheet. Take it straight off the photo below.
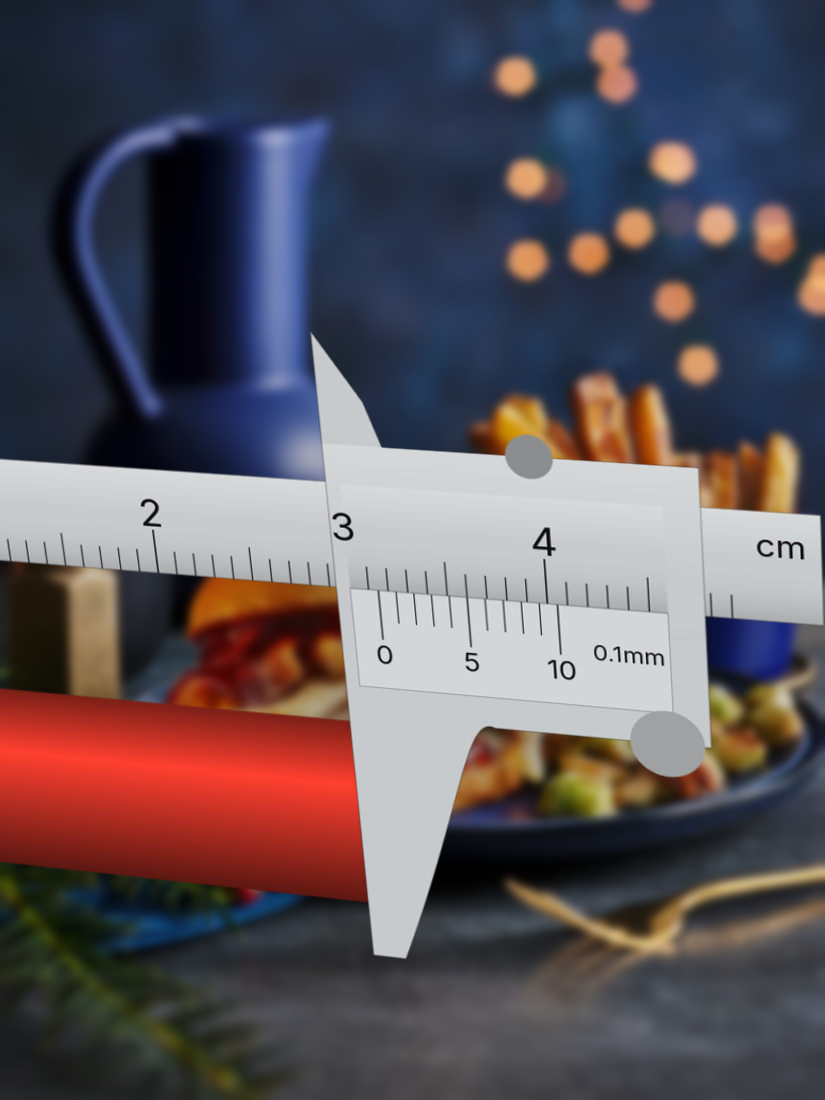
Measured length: 31.5 mm
